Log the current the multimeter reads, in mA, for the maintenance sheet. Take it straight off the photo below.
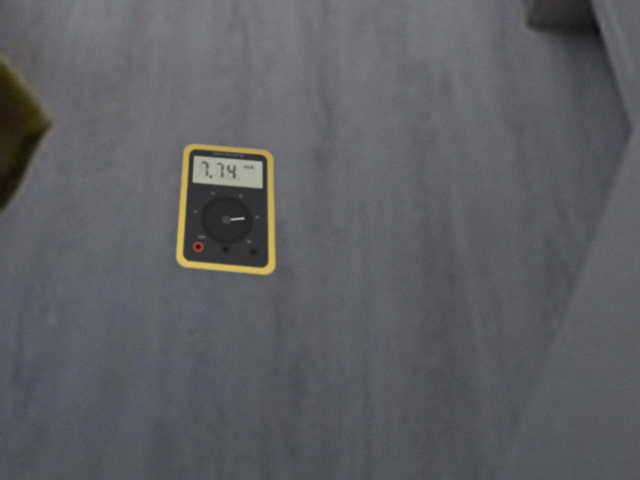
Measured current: 7.74 mA
